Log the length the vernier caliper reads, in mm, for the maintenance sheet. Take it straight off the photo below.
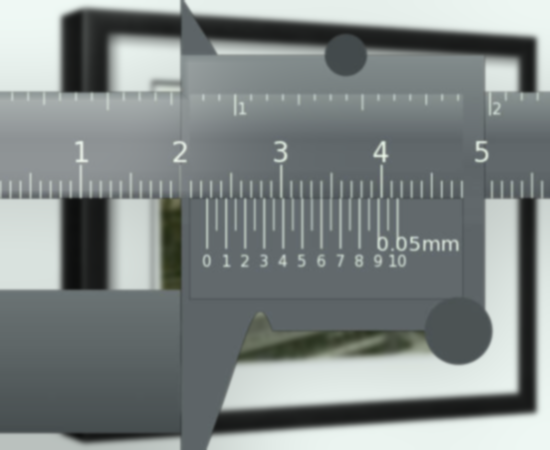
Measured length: 22.6 mm
